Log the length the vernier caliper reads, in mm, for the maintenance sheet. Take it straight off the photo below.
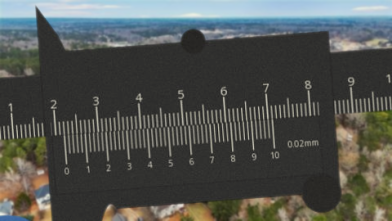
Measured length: 22.0 mm
